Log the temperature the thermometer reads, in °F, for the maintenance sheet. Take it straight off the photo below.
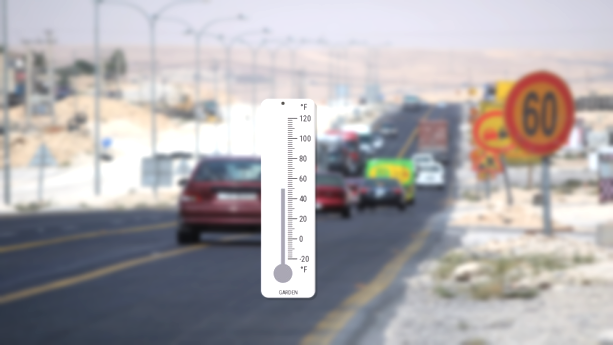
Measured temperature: 50 °F
